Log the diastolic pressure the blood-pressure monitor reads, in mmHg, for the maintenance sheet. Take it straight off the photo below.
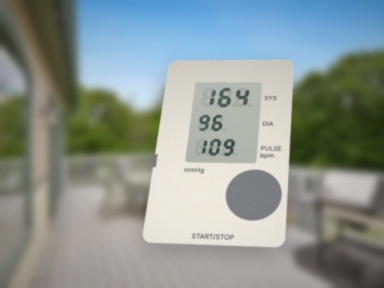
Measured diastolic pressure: 96 mmHg
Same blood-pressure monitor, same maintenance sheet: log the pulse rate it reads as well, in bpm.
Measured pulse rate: 109 bpm
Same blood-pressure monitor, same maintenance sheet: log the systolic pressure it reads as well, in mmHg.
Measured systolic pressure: 164 mmHg
